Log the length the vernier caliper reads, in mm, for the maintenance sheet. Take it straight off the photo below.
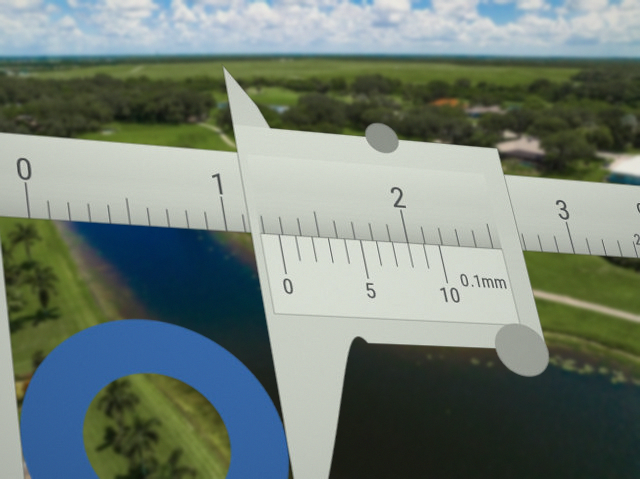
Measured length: 12.8 mm
